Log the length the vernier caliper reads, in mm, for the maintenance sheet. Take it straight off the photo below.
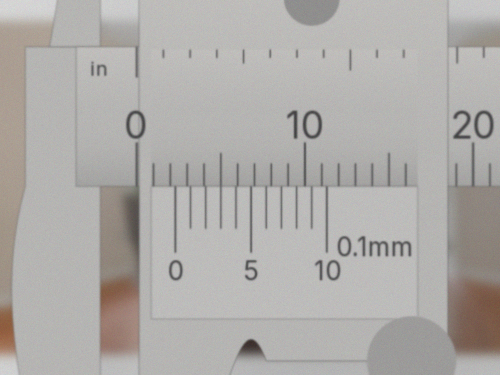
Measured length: 2.3 mm
